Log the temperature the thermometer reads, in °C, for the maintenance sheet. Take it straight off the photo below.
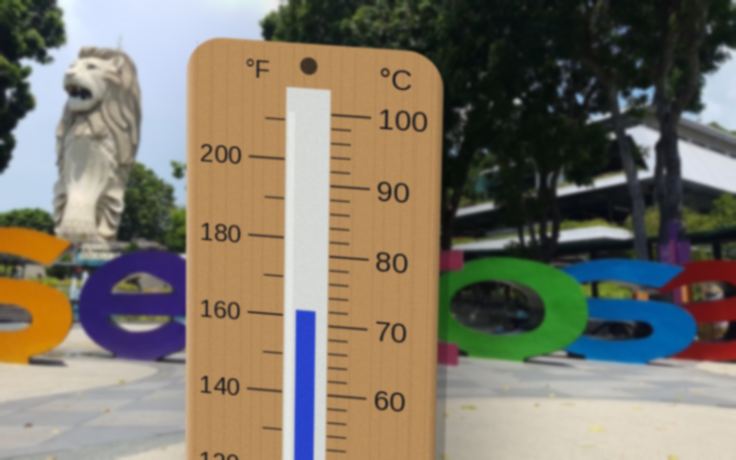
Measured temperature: 72 °C
